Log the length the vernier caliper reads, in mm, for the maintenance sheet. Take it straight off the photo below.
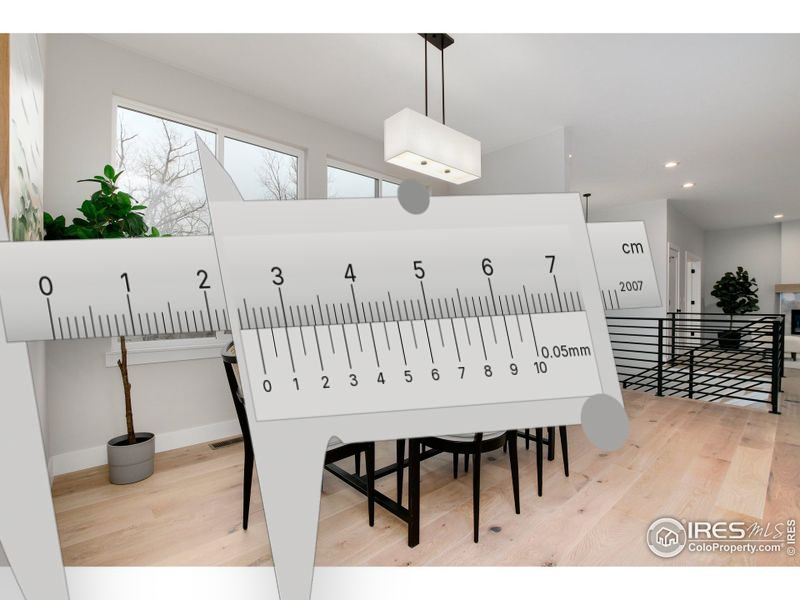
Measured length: 26.0 mm
